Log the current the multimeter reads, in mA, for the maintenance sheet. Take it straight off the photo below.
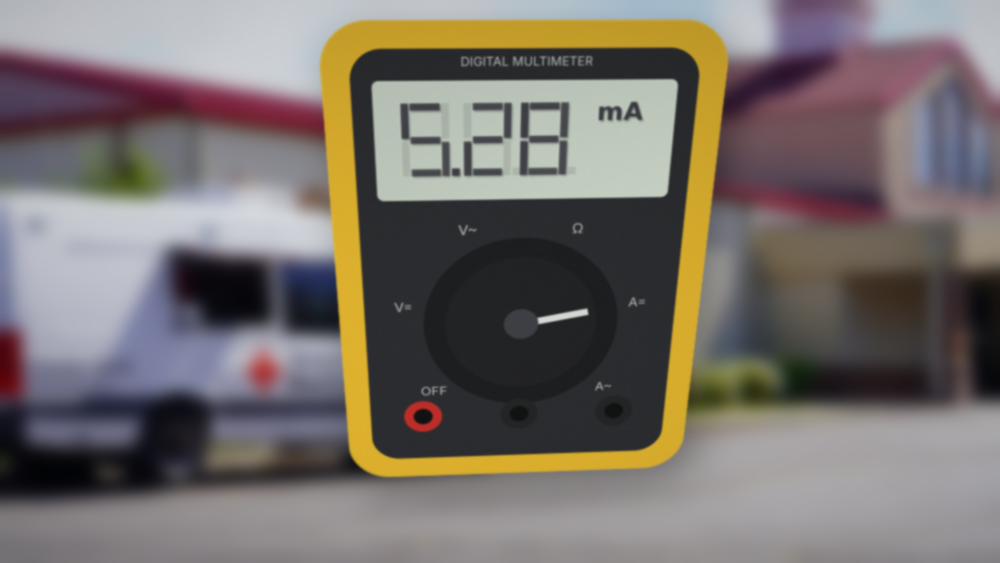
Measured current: 5.28 mA
